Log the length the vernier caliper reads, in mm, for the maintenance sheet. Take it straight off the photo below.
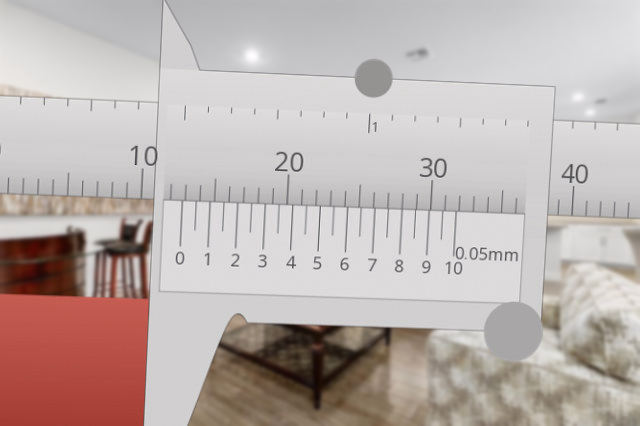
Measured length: 12.8 mm
